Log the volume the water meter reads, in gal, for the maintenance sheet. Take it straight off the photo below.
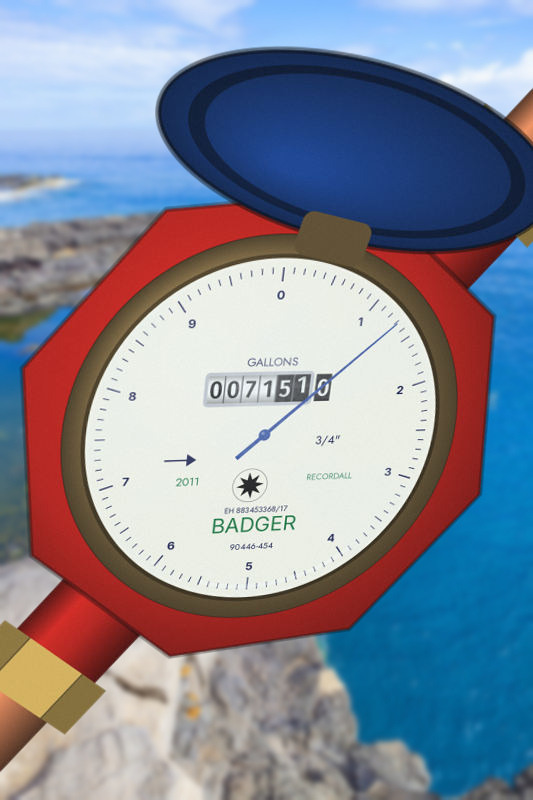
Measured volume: 71511.3 gal
